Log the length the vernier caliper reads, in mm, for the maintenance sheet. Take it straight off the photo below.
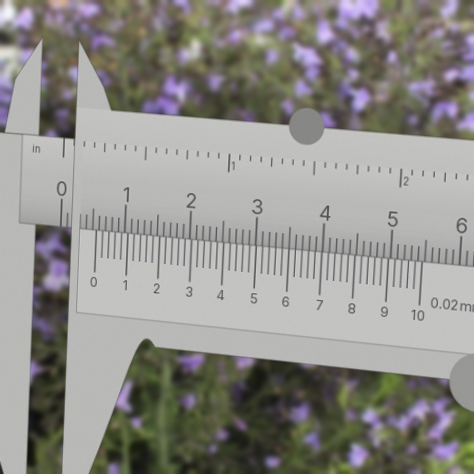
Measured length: 5.6 mm
